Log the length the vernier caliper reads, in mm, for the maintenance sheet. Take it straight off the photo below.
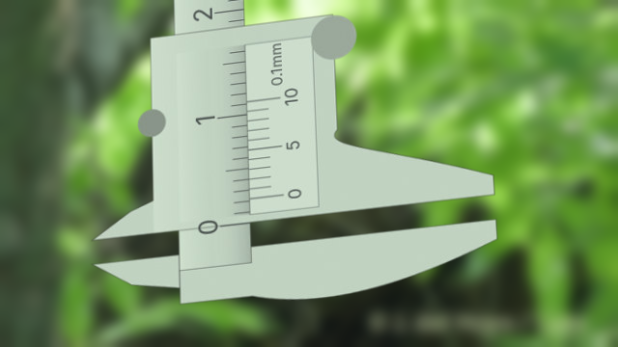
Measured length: 2.2 mm
